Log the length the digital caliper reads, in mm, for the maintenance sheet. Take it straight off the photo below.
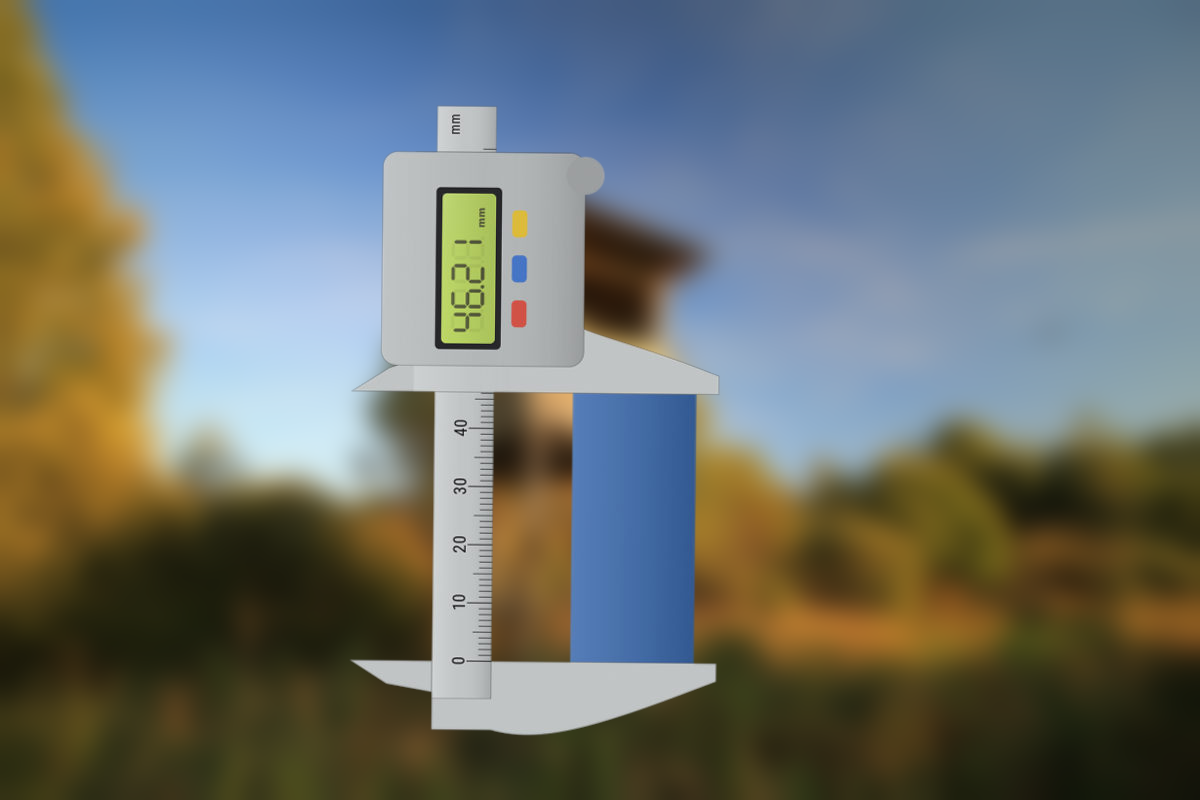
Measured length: 46.21 mm
